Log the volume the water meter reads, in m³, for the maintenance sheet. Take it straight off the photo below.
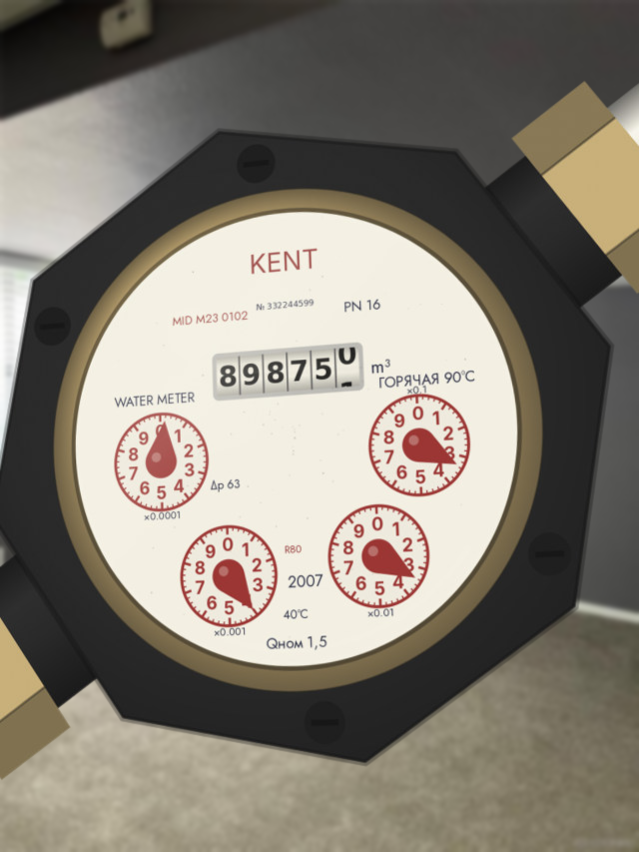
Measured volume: 898750.3340 m³
